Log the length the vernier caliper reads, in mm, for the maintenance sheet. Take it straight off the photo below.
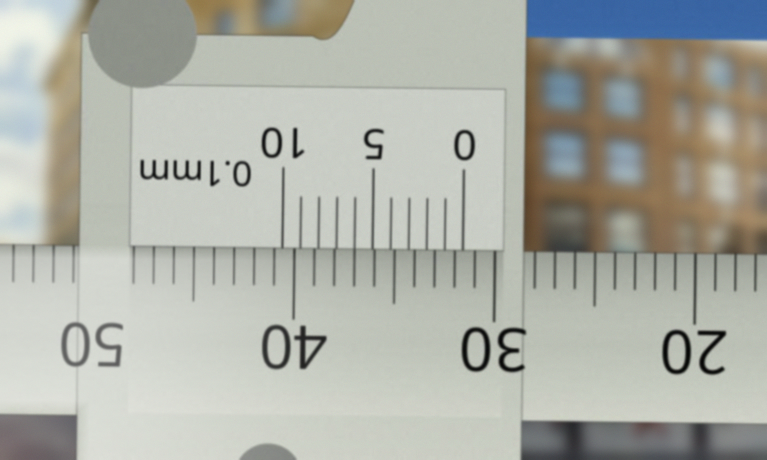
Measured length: 31.6 mm
